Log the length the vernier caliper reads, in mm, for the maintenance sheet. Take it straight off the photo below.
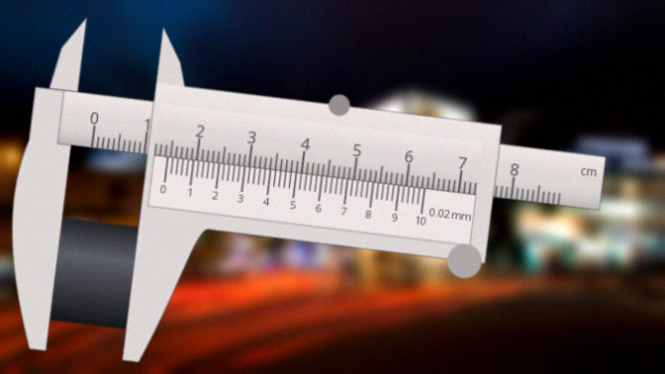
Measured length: 14.5 mm
